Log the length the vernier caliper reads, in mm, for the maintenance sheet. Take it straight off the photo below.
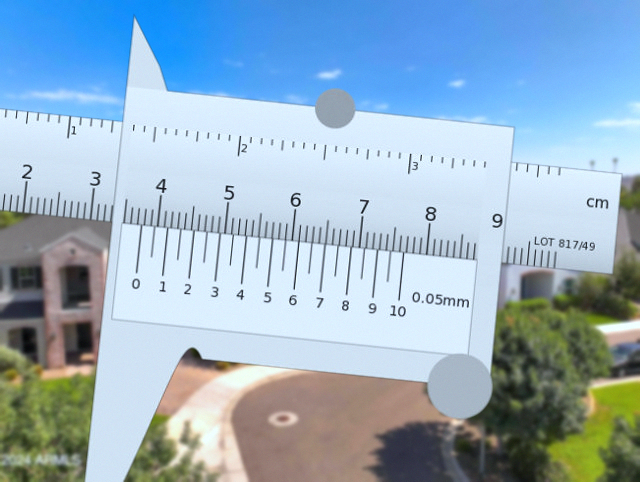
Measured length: 37.6 mm
